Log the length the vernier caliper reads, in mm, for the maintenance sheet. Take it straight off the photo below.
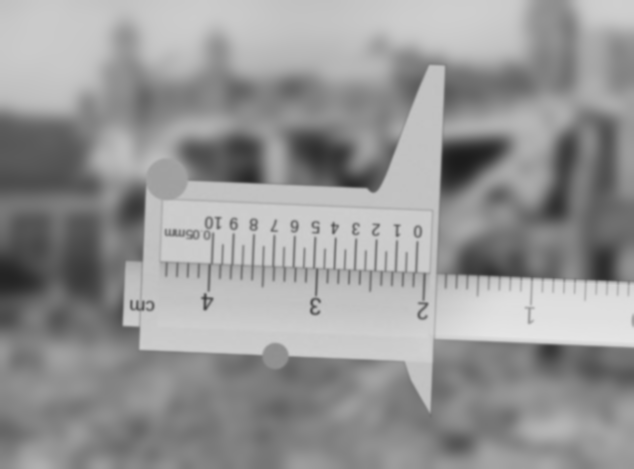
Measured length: 20.8 mm
